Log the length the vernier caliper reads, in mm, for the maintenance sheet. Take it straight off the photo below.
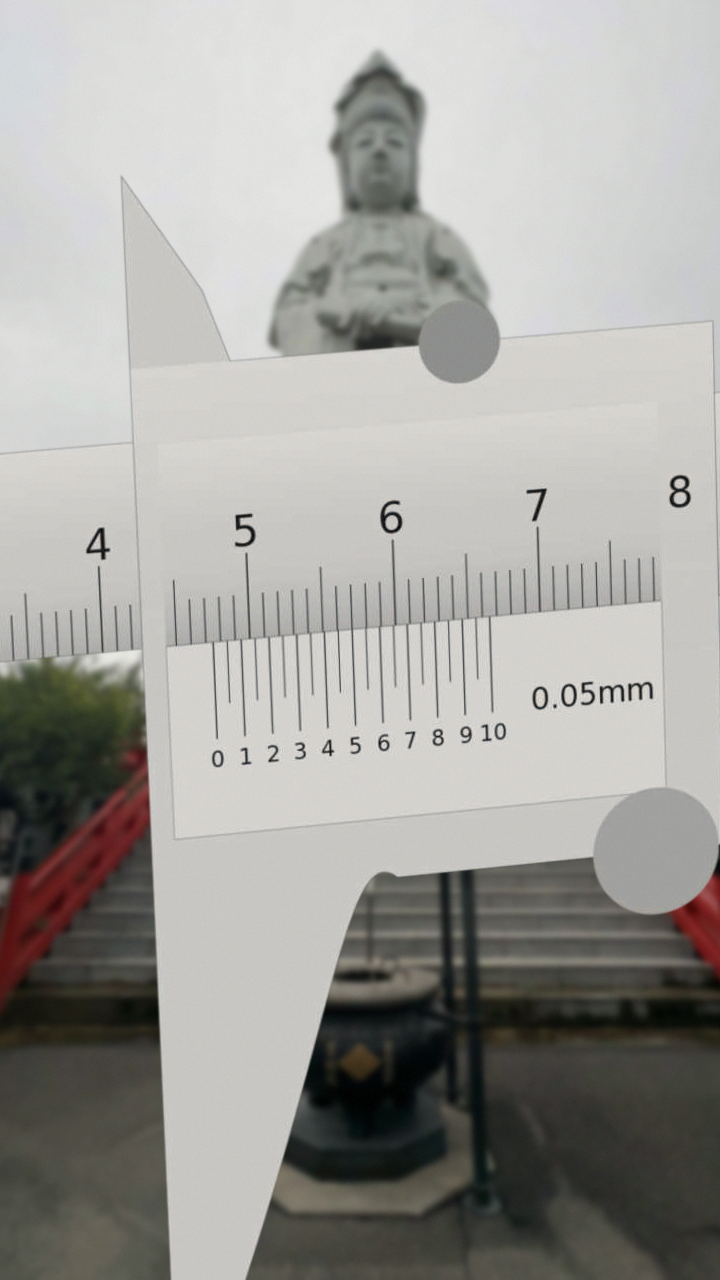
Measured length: 47.5 mm
